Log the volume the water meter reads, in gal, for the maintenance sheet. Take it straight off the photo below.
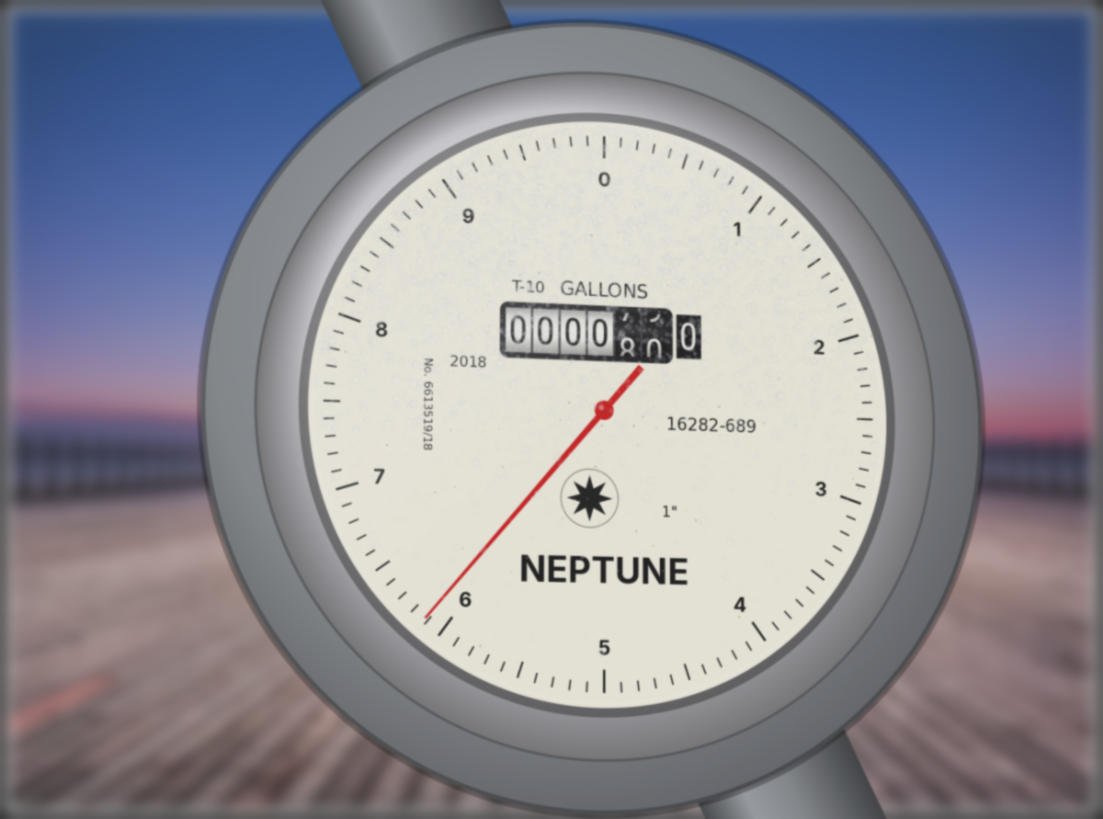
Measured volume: 796.1 gal
